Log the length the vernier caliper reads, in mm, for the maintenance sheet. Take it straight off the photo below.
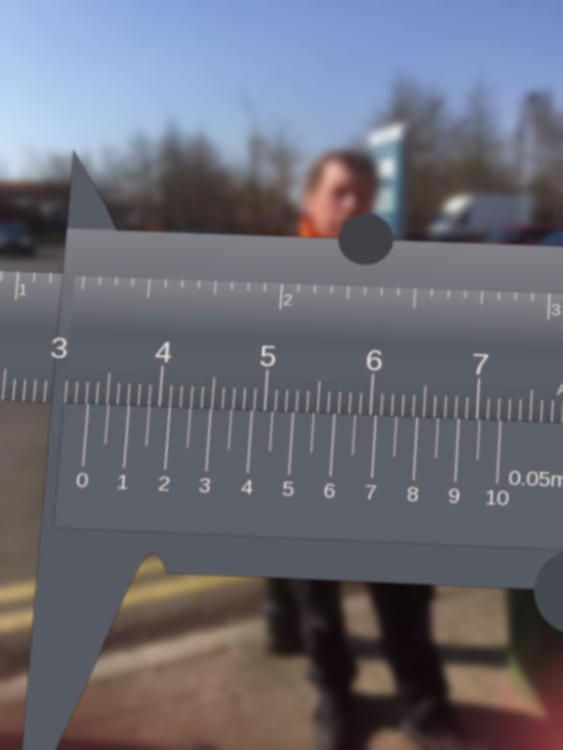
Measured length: 33.2 mm
